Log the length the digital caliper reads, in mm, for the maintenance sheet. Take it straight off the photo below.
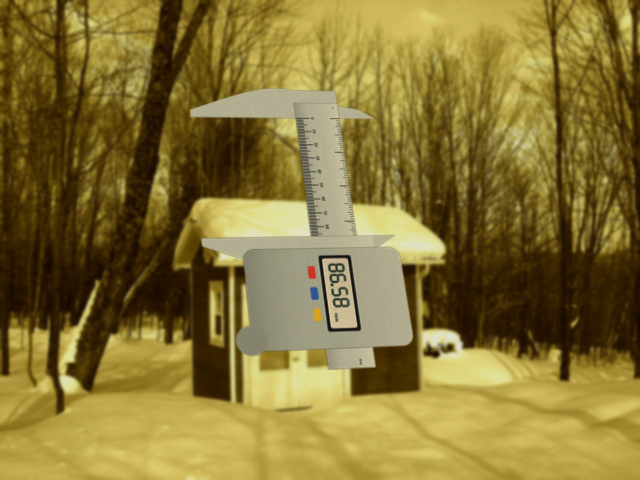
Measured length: 86.58 mm
